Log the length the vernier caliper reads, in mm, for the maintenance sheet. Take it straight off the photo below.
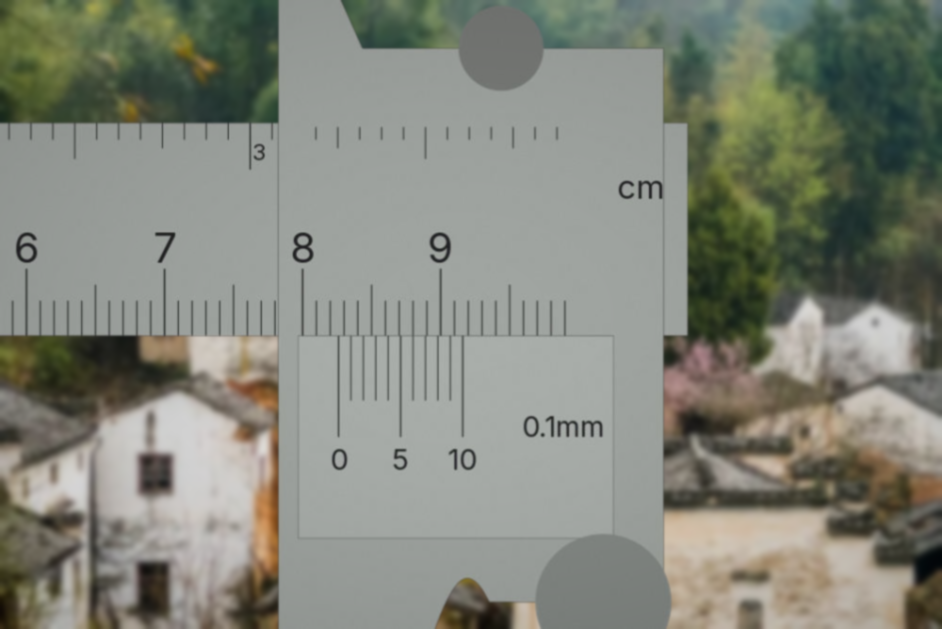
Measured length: 82.6 mm
